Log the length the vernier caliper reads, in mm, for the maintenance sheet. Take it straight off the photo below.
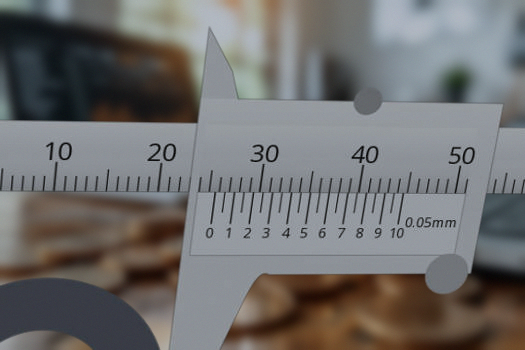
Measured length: 25.6 mm
